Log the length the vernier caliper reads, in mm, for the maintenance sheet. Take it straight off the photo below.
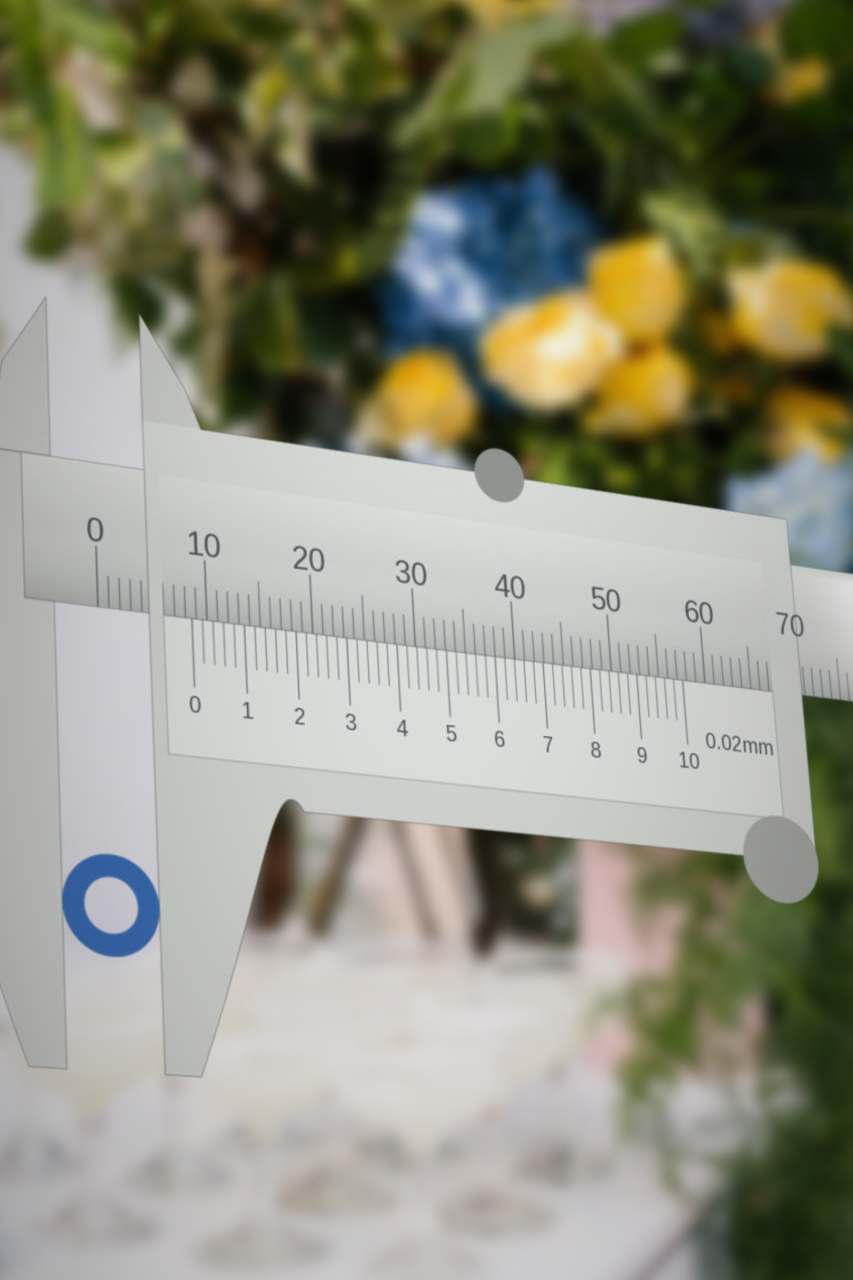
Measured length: 8.6 mm
